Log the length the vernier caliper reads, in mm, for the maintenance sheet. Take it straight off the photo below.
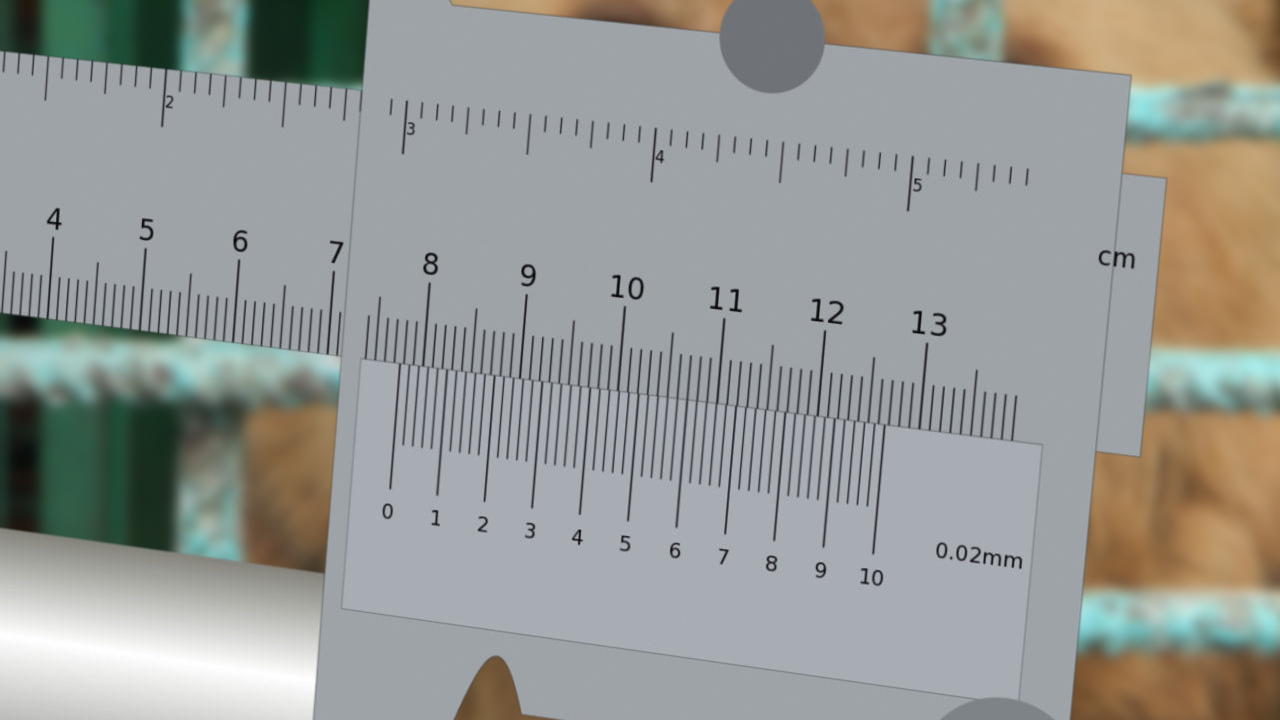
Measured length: 77.6 mm
